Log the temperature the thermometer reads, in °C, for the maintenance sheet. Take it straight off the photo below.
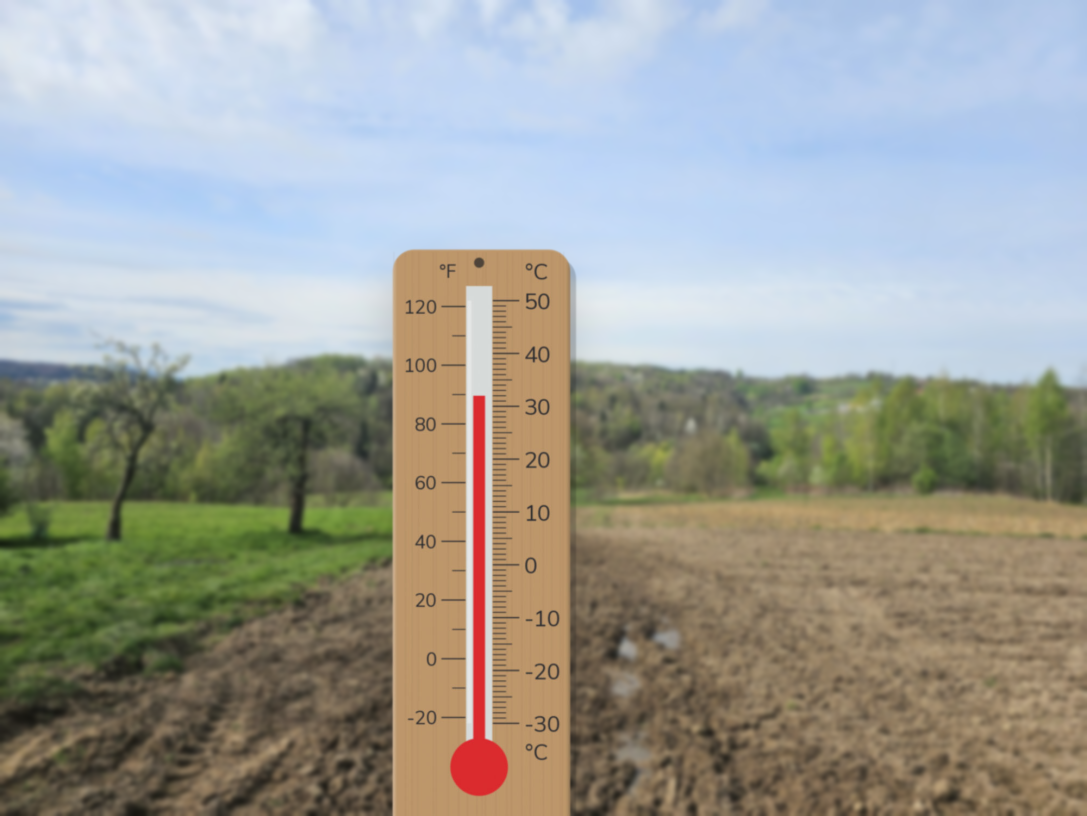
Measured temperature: 32 °C
